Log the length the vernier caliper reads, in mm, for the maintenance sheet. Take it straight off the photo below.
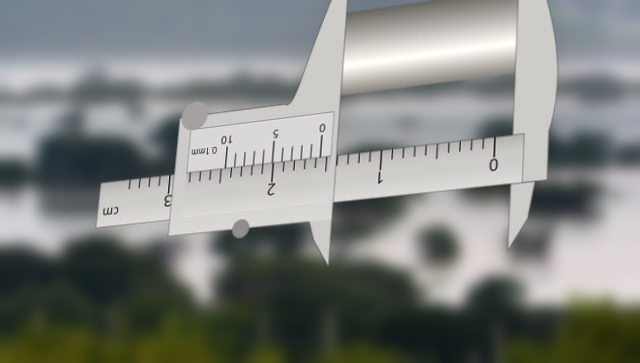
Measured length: 15.6 mm
